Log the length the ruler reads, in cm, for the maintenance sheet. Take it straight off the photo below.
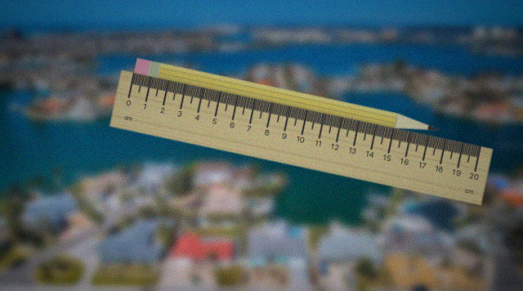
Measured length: 17.5 cm
